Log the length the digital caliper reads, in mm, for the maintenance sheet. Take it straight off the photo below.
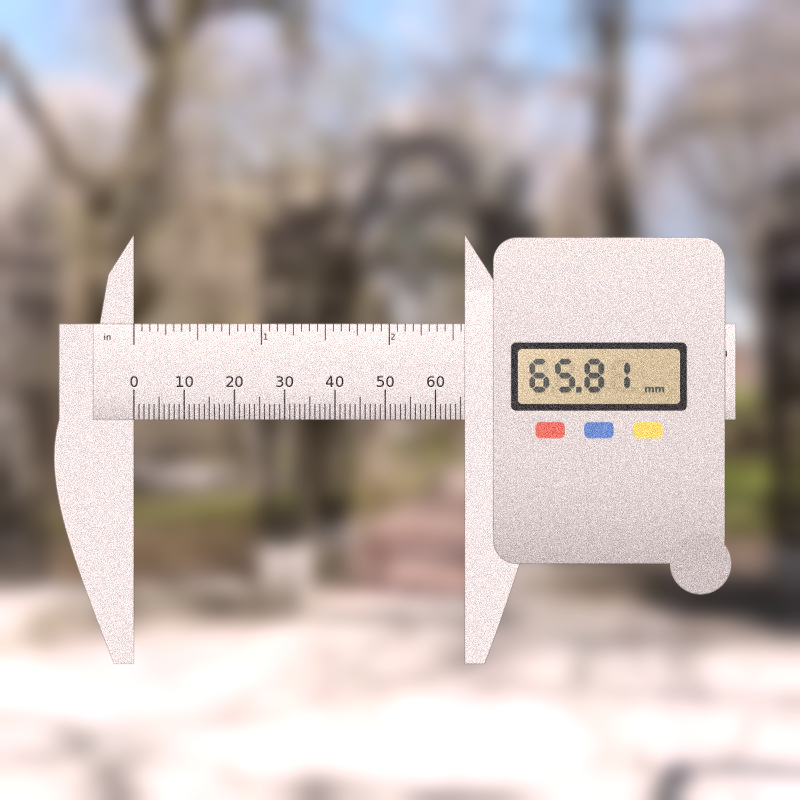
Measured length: 65.81 mm
